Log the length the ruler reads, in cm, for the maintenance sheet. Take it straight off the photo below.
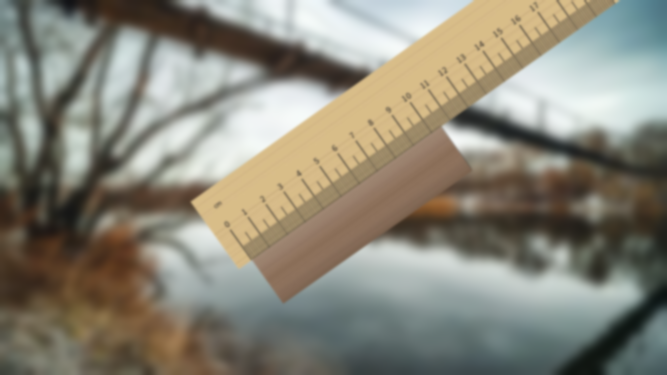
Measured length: 10.5 cm
